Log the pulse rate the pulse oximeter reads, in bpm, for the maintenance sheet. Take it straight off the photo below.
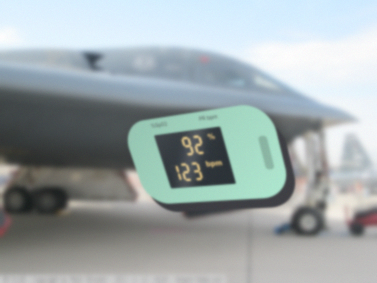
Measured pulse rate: 123 bpm
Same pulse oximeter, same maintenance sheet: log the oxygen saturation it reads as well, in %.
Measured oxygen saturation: 92 %
